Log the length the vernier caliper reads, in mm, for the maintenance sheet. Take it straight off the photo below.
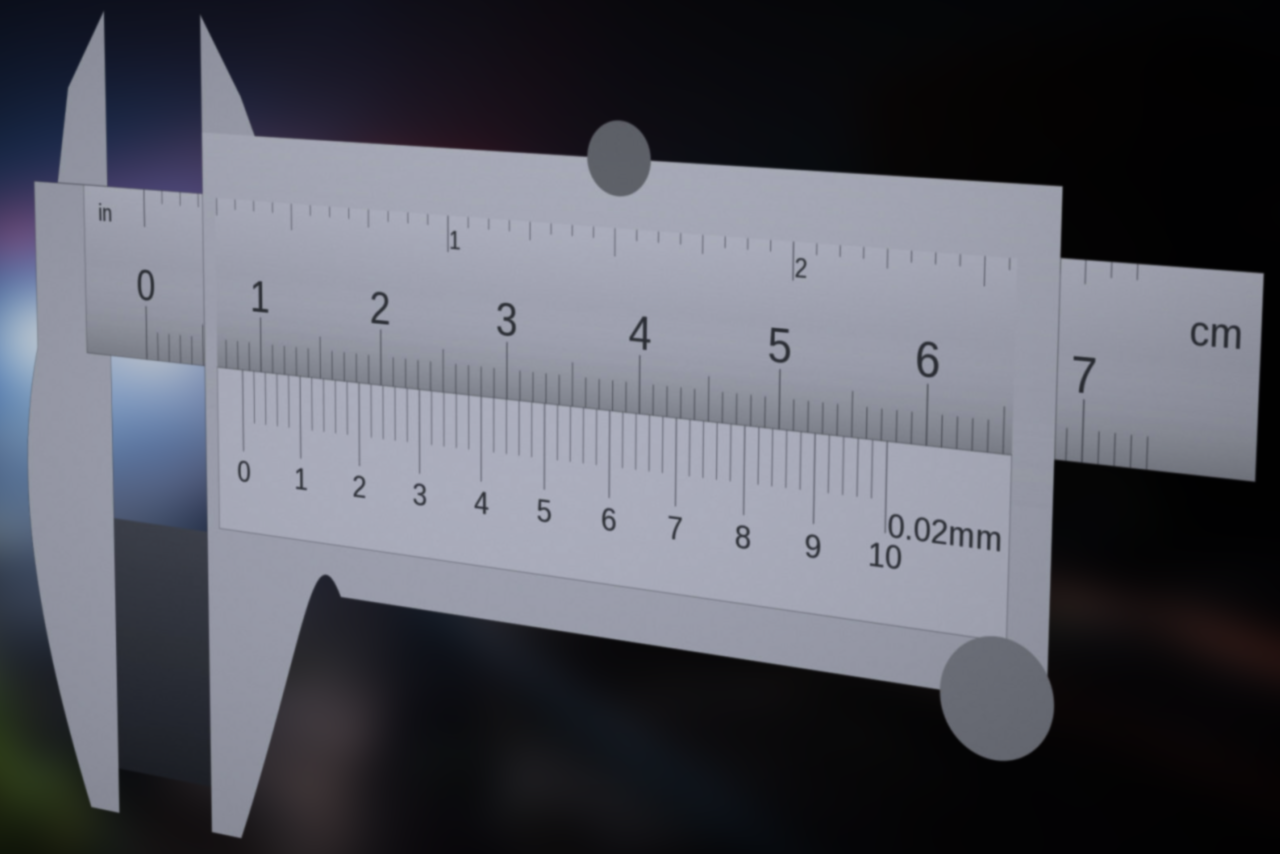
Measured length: 8.4 mm
